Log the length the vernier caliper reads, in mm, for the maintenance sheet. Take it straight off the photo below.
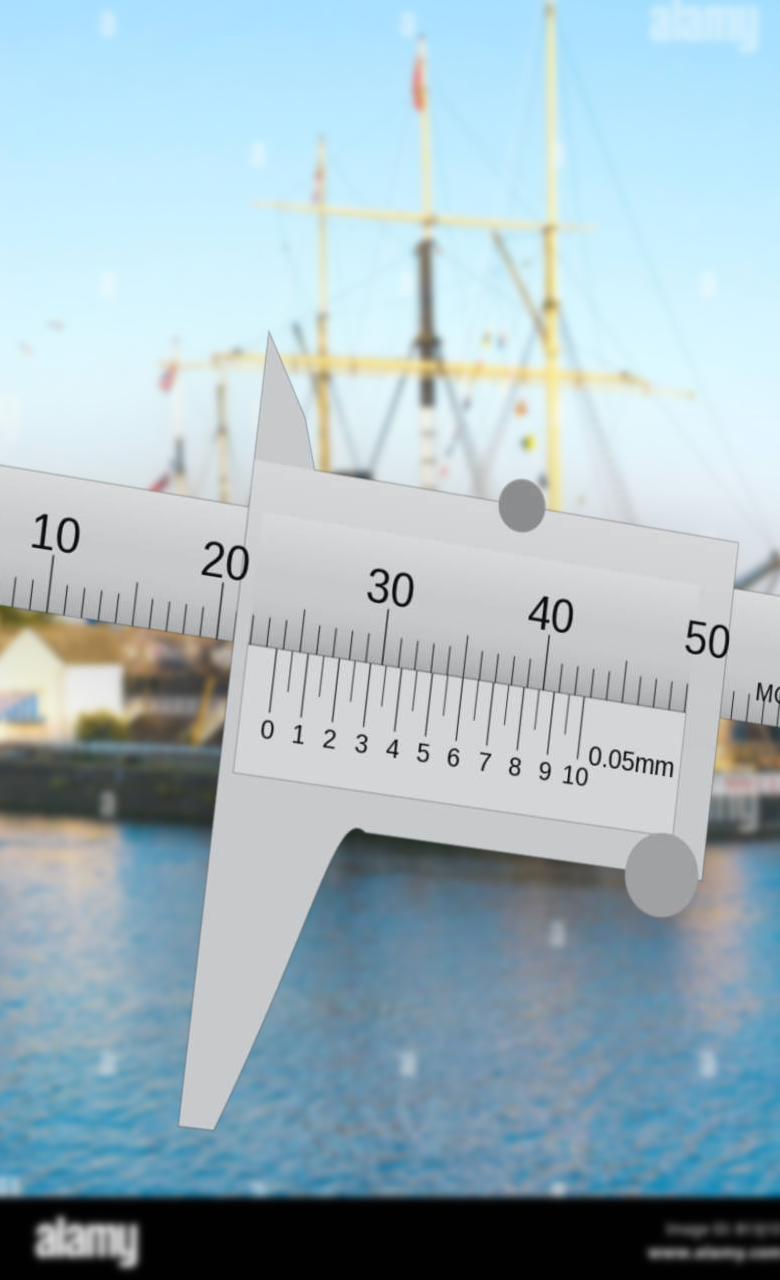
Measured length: 23.6 mm
